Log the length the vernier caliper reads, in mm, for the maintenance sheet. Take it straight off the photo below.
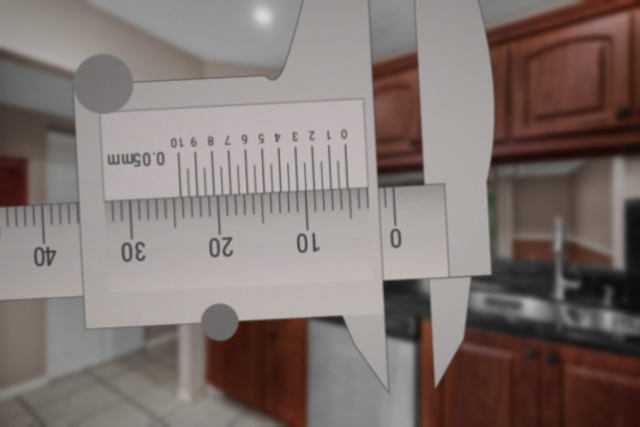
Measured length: 5.2 mm
